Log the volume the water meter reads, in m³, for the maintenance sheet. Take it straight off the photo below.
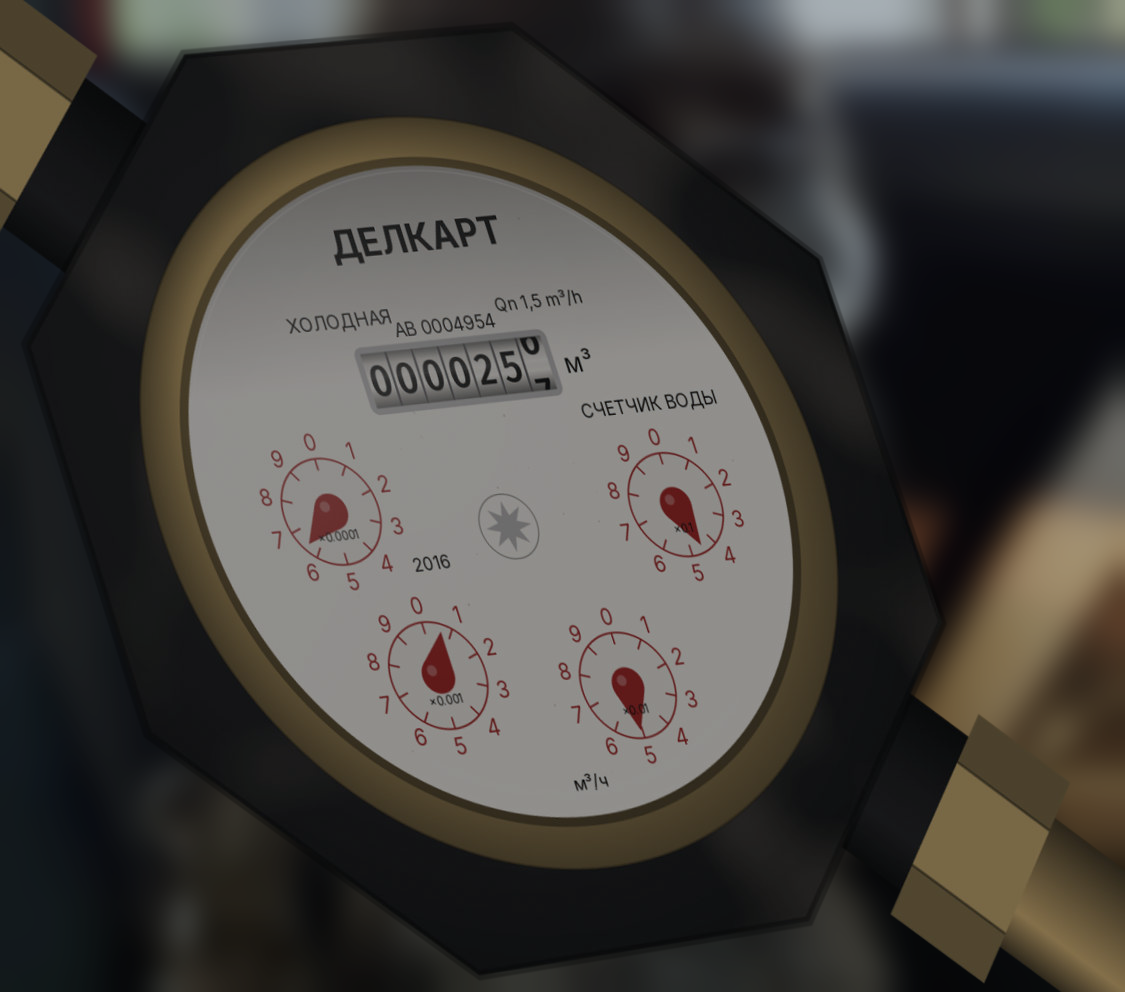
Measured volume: 256.4506 m³
